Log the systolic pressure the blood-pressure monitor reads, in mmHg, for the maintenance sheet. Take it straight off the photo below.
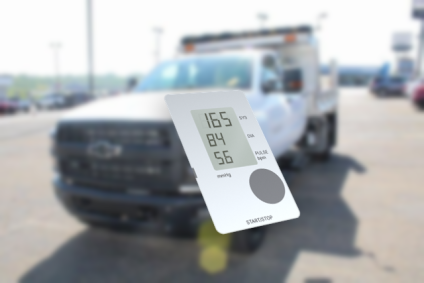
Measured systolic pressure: 165 mmHg
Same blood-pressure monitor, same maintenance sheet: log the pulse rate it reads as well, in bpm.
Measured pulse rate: 56 bpm
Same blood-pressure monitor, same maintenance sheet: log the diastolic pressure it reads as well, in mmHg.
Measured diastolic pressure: 84 mmHg
